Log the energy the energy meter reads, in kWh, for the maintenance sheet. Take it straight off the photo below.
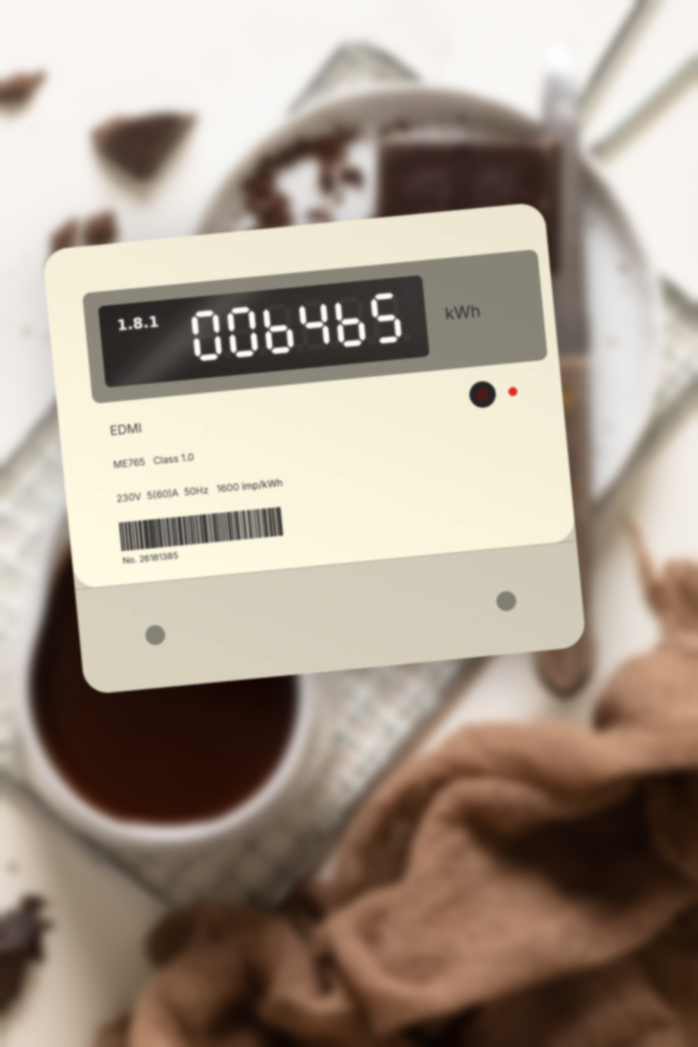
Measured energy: 6465 kWh
